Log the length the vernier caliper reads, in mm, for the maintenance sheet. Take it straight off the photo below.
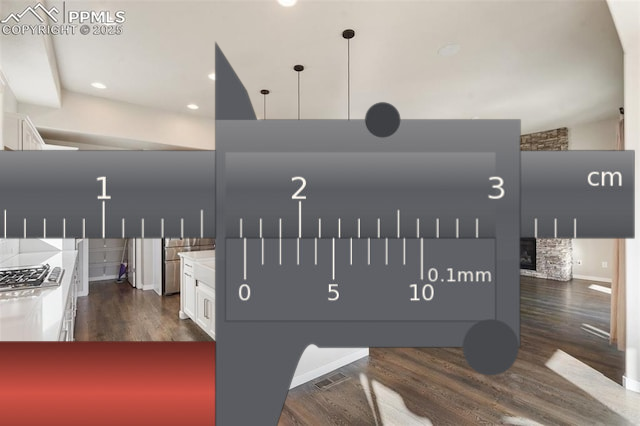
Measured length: 17.2 mm
